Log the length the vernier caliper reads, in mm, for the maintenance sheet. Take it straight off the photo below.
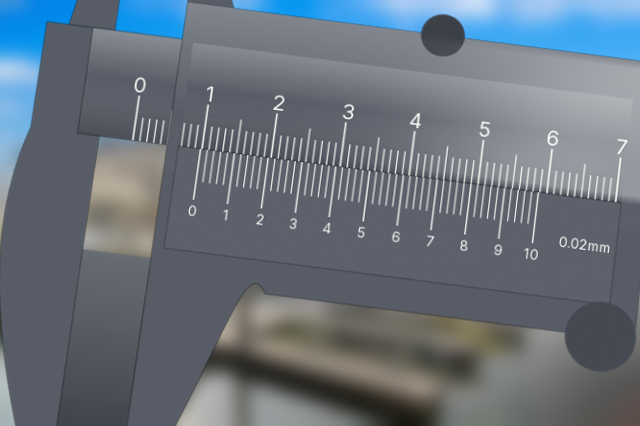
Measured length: 9.8 mm
